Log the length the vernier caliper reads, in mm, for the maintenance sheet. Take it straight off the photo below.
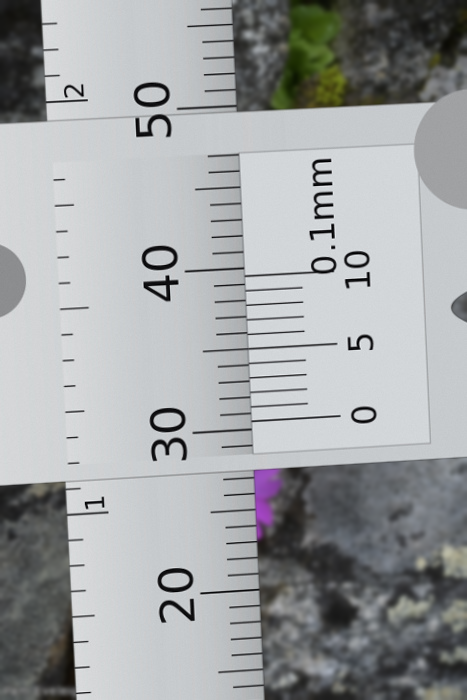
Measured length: 30.5 mm
